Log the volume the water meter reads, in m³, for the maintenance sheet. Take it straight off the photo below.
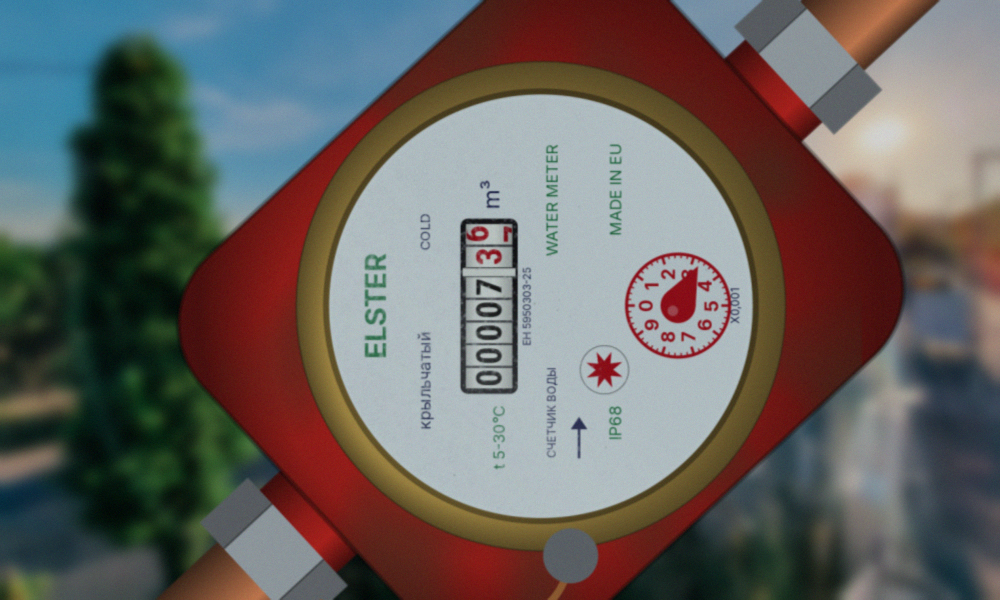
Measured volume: 7.363 m³
